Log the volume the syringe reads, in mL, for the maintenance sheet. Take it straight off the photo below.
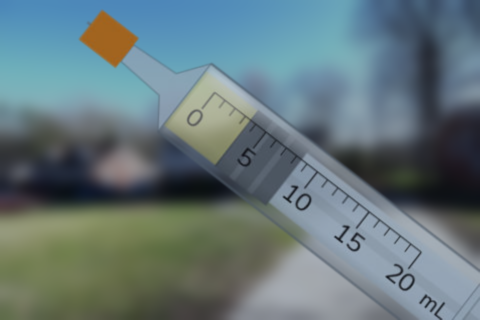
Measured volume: 3.5 mL
